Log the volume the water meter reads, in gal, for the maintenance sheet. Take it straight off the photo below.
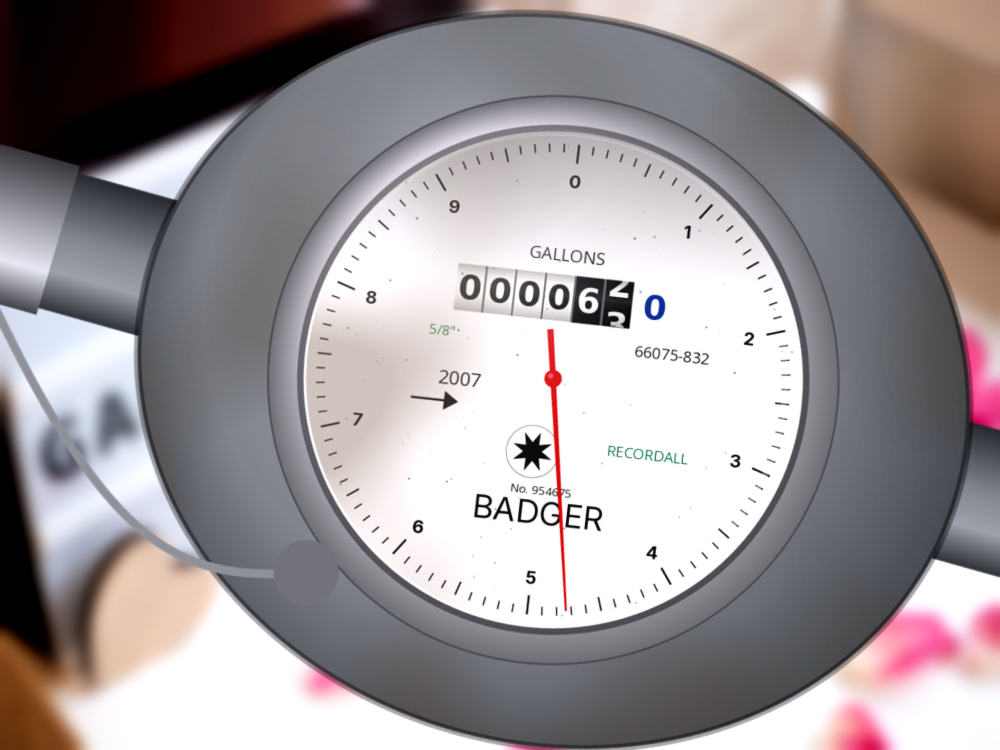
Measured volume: 624.7 gal
